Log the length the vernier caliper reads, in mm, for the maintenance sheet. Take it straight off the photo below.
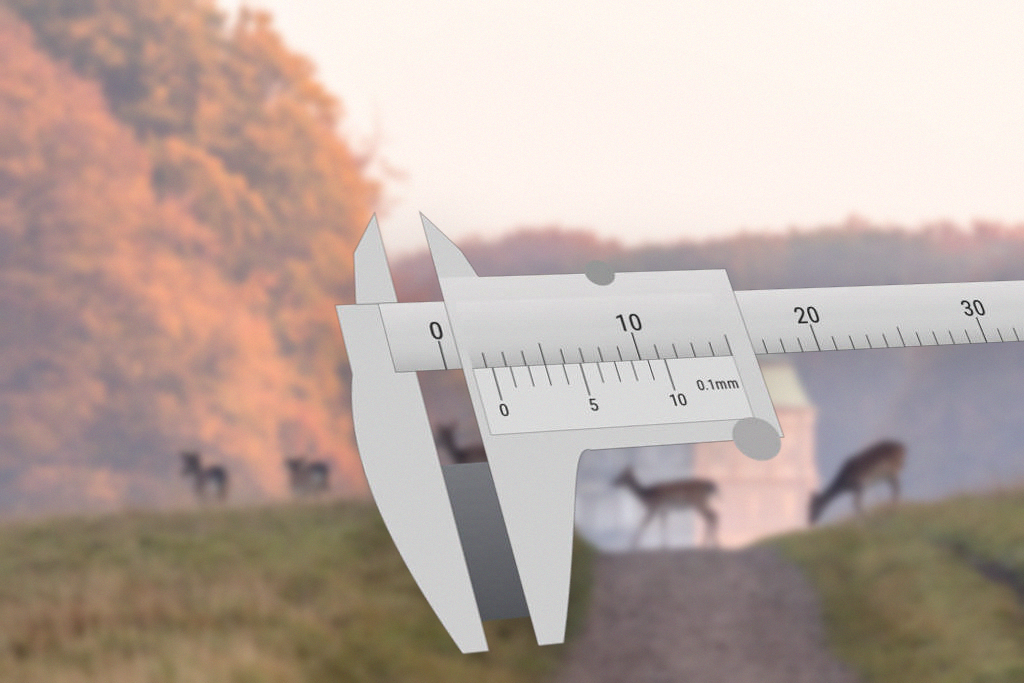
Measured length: 2.3 mm
